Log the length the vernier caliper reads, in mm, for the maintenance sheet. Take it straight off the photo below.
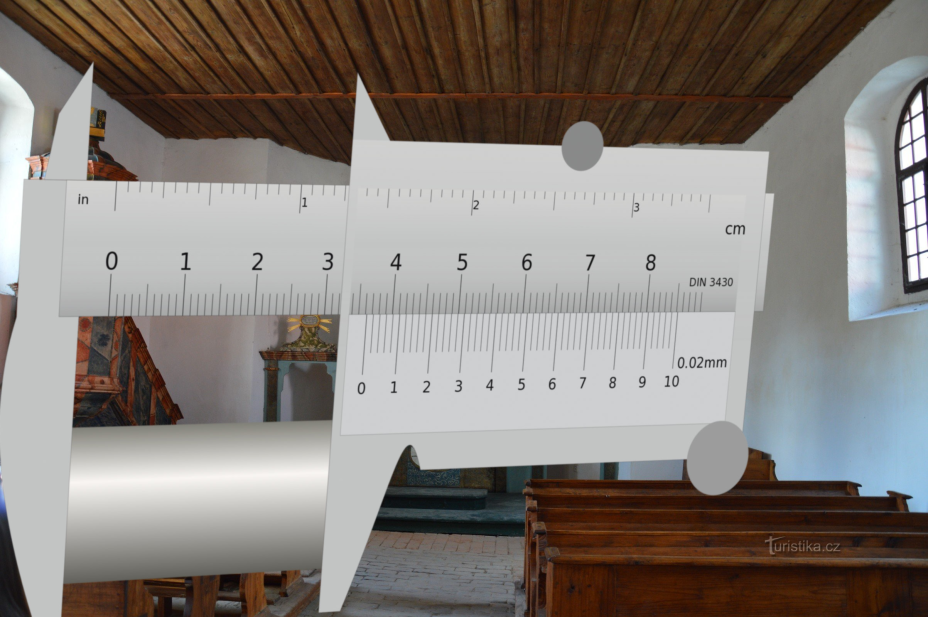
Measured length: 36.2 mm
